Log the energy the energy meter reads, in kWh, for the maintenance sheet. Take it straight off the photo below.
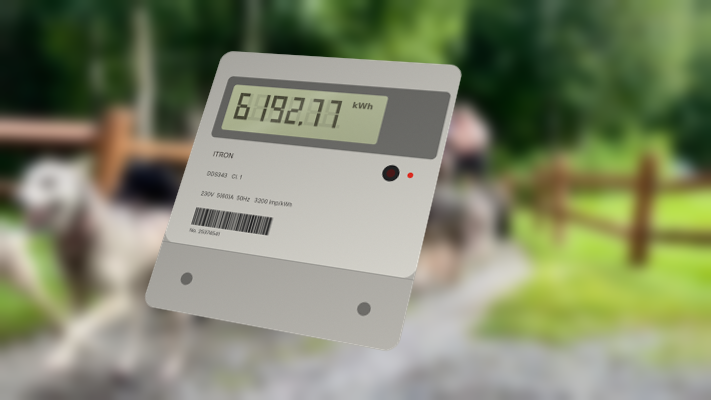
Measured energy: 6192.77 kWh
